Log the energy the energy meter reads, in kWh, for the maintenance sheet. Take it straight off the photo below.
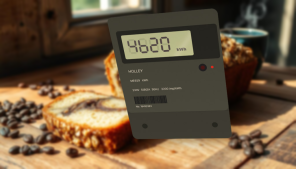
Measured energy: 4620 kWh
